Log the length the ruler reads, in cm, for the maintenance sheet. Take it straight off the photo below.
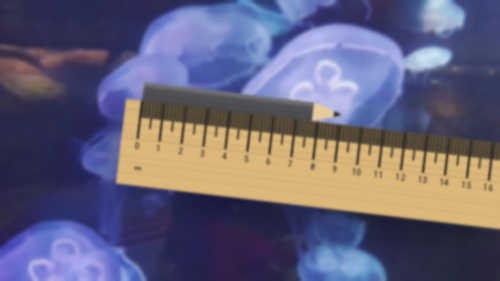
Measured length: 9 cm
